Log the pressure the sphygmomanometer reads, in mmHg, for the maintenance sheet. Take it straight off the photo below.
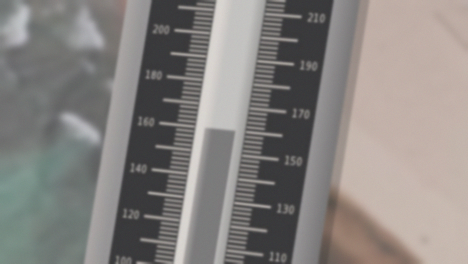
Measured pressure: 160 mmHg
